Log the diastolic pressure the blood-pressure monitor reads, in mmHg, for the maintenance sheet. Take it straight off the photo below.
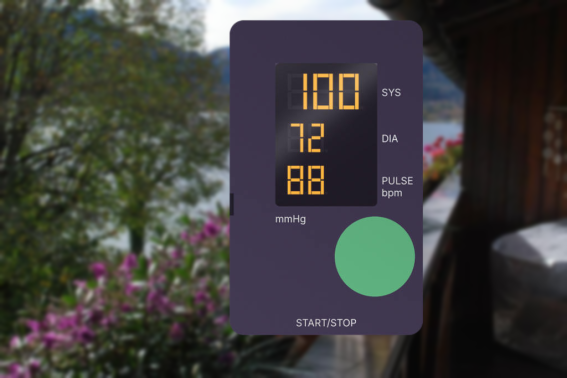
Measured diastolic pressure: 72 mmHg
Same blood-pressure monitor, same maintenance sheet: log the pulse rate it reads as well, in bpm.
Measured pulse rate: 88 bpm
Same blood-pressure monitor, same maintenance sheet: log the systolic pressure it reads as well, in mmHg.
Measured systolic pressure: 100 mmHg
